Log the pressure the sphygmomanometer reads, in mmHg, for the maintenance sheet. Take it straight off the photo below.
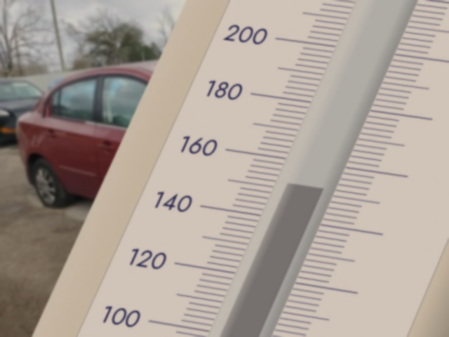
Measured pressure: 152 mmHg
